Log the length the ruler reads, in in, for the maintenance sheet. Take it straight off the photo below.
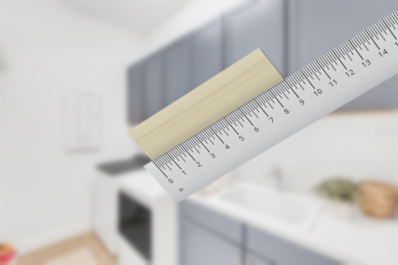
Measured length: 9 in
